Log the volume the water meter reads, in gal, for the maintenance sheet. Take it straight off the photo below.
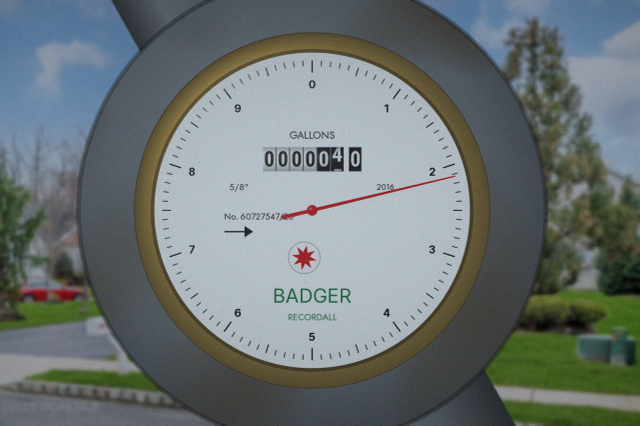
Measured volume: 42.1 gal
